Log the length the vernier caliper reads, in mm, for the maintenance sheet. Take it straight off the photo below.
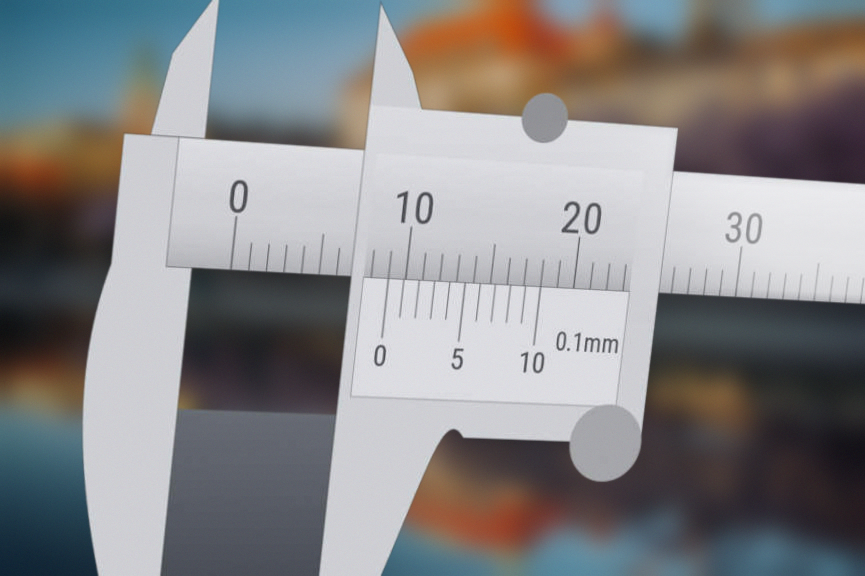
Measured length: 9.0 mm
